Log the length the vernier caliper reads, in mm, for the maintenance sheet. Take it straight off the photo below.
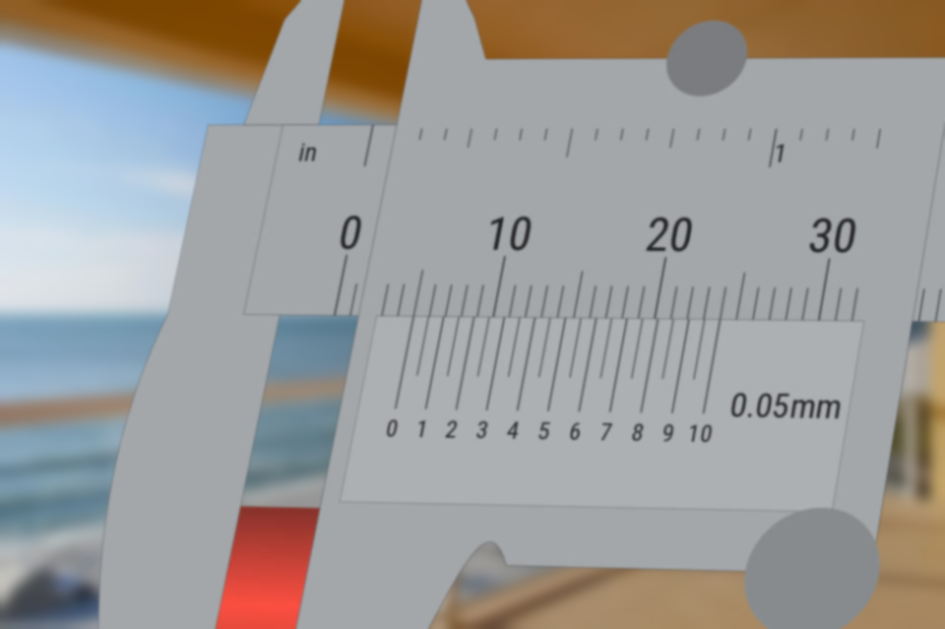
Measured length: 5.0 mm
